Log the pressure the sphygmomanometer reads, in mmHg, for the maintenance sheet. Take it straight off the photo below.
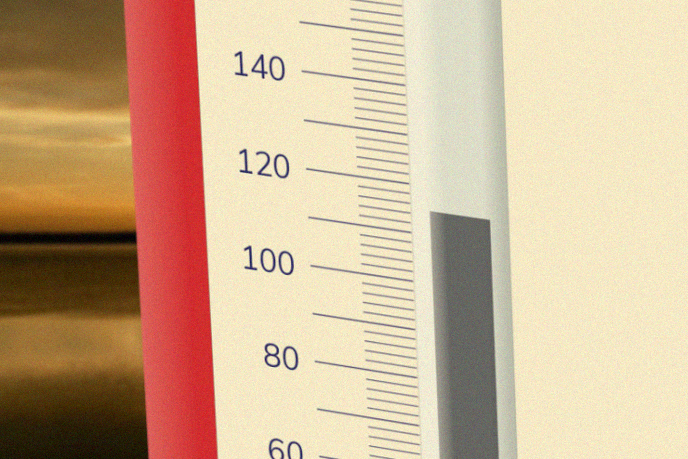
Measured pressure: 115 mmHg
